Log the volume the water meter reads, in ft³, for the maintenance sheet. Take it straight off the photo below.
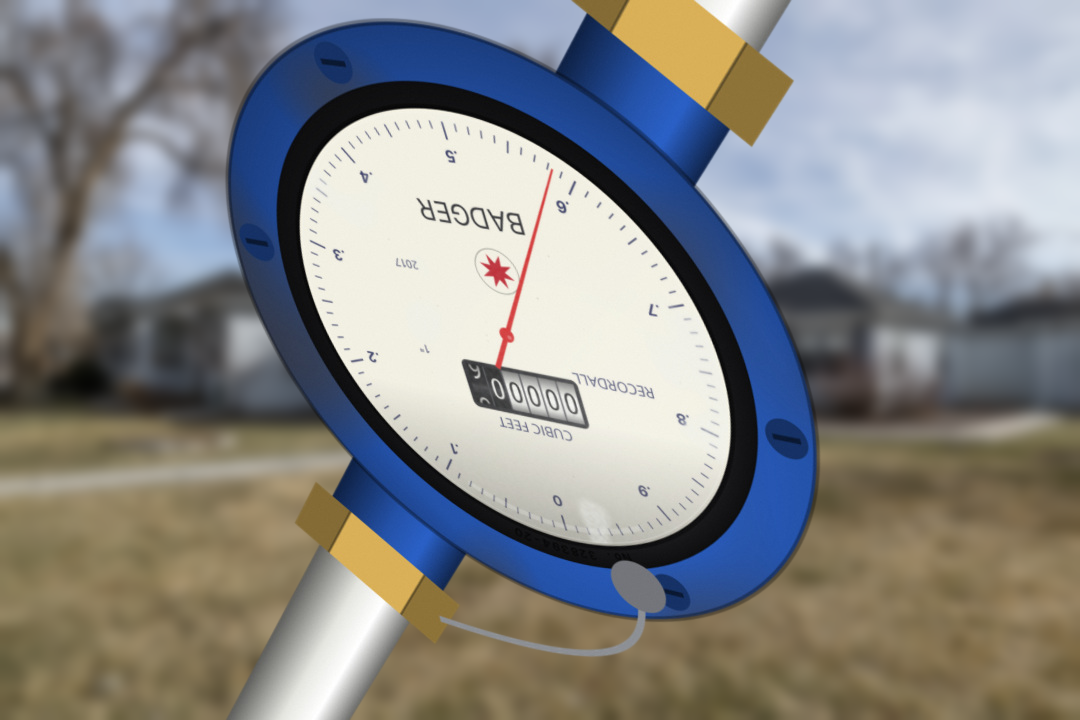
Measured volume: 5.58 ft³
